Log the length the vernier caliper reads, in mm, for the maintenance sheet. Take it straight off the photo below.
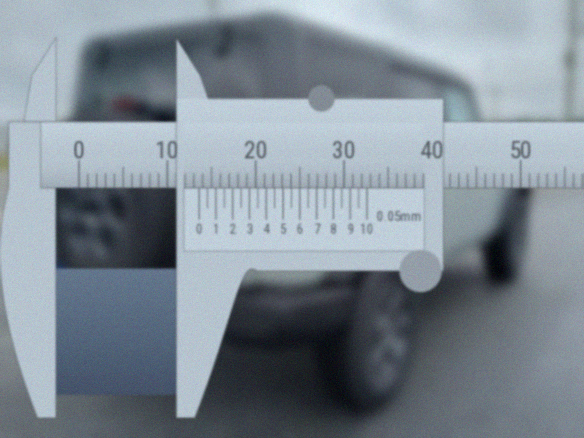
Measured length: 13.6 mm
